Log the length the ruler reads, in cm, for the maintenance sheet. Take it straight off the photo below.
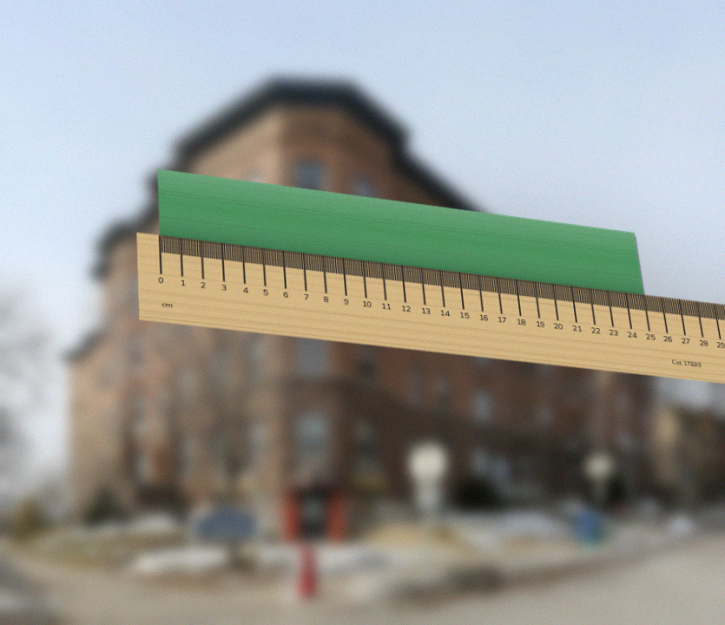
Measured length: 25 cm
